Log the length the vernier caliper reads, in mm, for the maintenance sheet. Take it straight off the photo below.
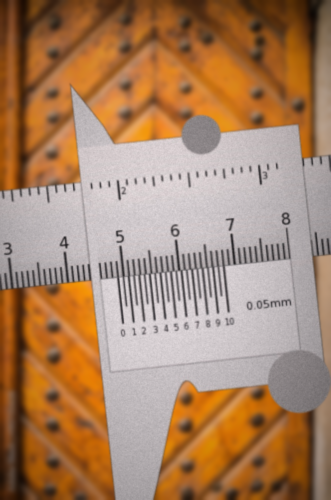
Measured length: 49.0 mm
